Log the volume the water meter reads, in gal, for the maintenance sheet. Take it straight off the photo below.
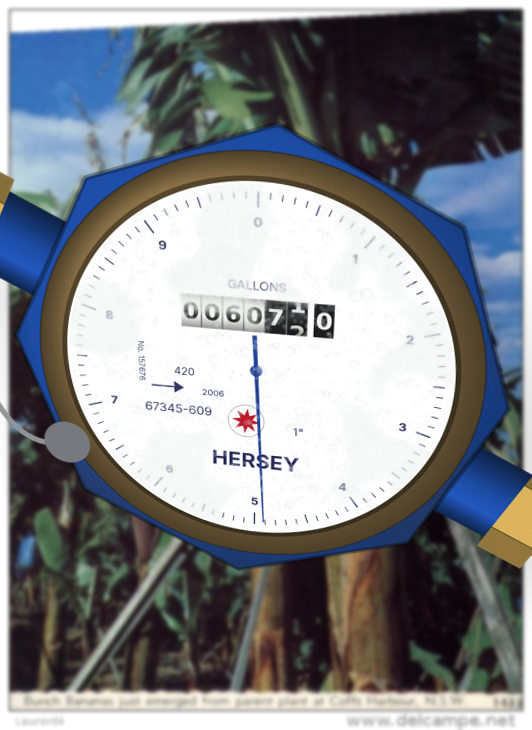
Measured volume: 60714.9 gal
